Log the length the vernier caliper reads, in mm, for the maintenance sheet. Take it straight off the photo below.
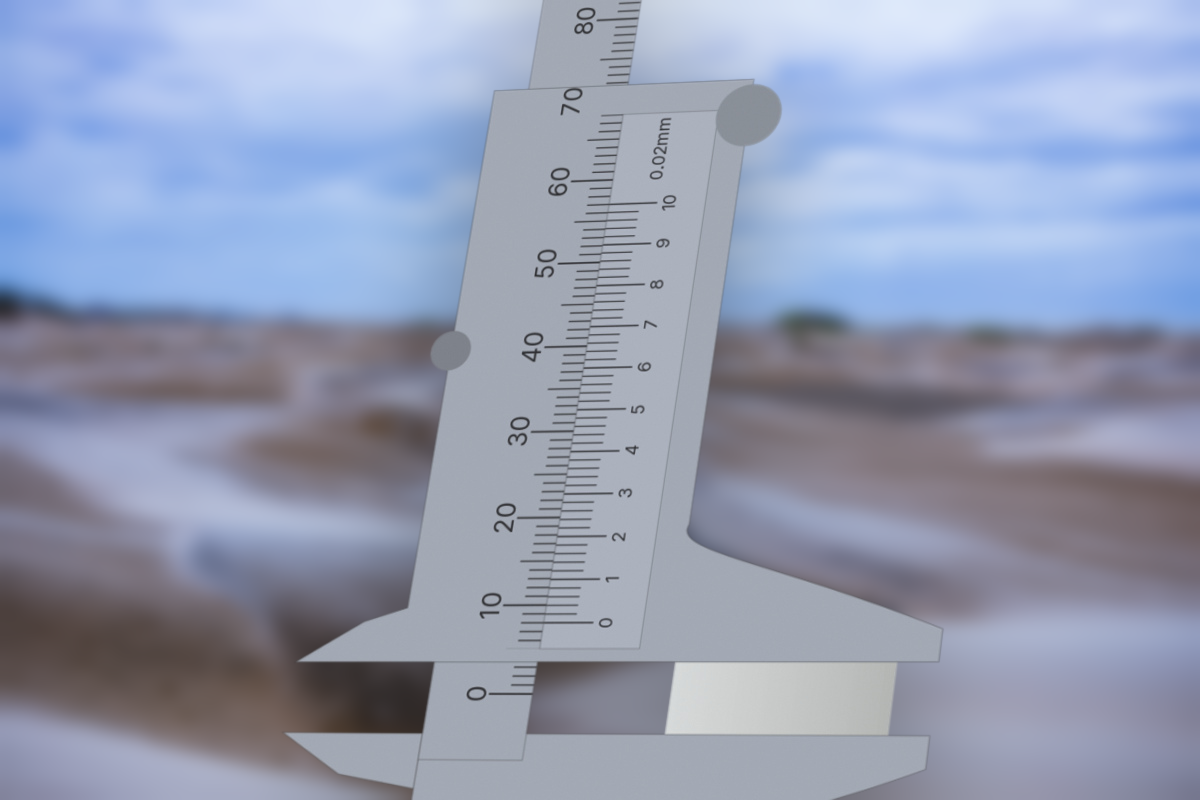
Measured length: 8.0 mm
